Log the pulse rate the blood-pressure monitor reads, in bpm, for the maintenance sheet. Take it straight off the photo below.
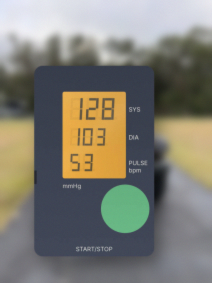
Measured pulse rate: 53 bpm
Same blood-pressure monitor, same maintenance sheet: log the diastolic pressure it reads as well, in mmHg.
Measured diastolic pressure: 103 mmHg
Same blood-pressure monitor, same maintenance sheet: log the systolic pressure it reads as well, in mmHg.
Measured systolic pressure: 128 mmHg
